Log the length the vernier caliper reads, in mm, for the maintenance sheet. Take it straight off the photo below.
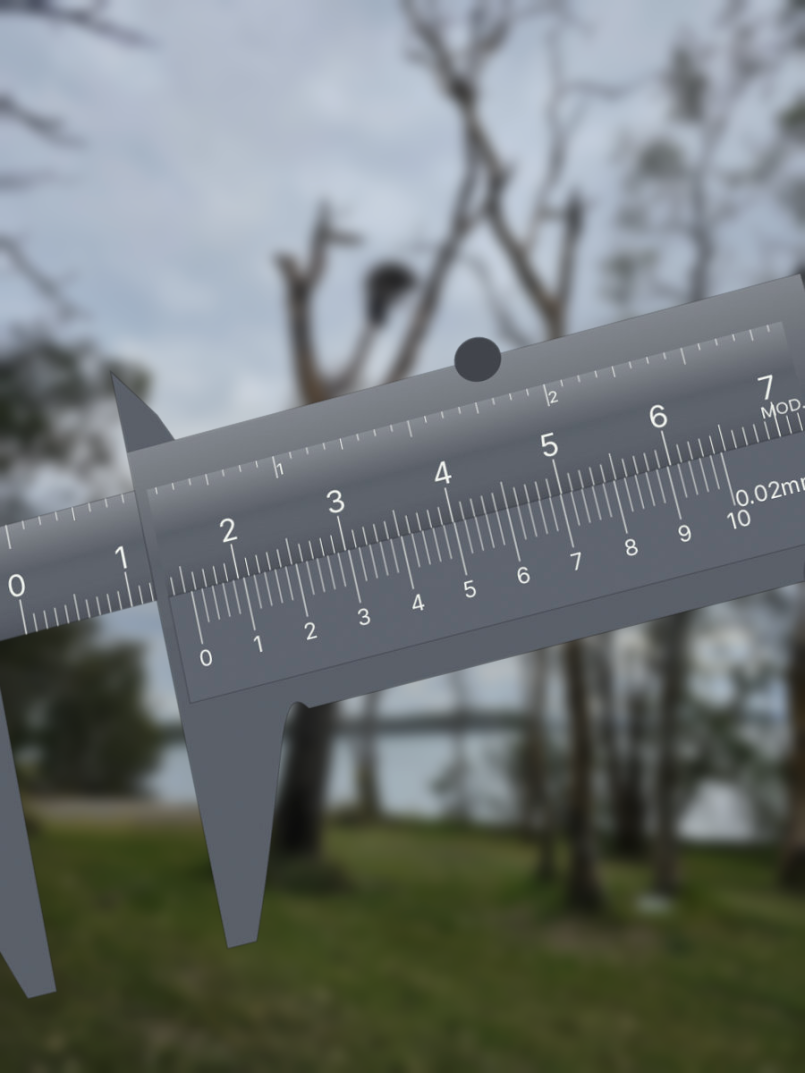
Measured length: 15.6 mm
